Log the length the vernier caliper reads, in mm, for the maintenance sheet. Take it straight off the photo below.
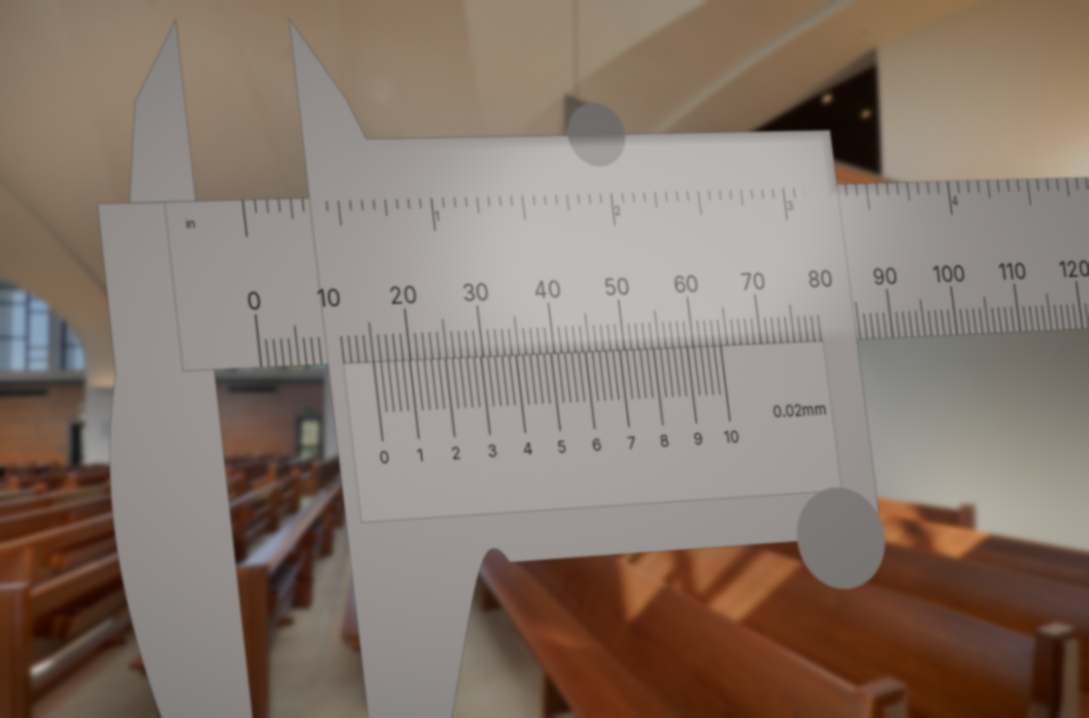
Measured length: 15.0 mm
